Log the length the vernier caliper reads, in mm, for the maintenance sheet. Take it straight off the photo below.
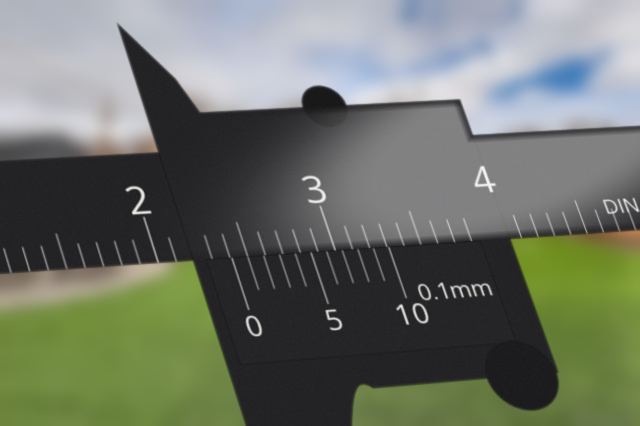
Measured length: 24.1 mm
